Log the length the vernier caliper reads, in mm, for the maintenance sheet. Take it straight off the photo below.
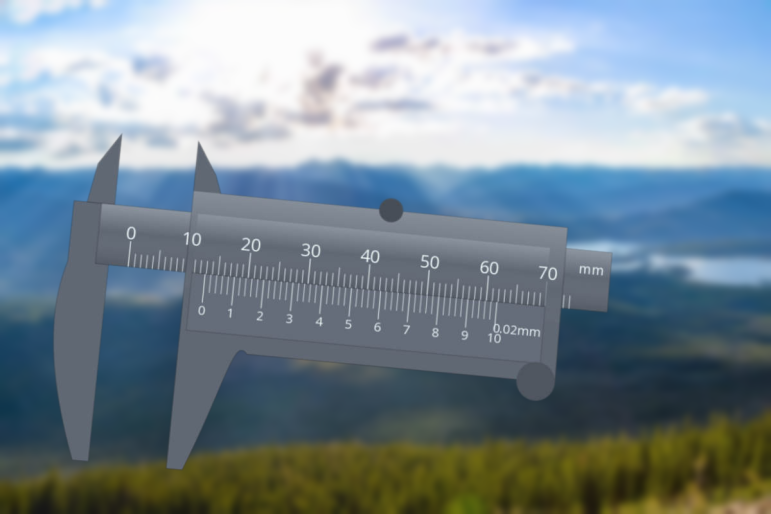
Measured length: 12.8 mm
